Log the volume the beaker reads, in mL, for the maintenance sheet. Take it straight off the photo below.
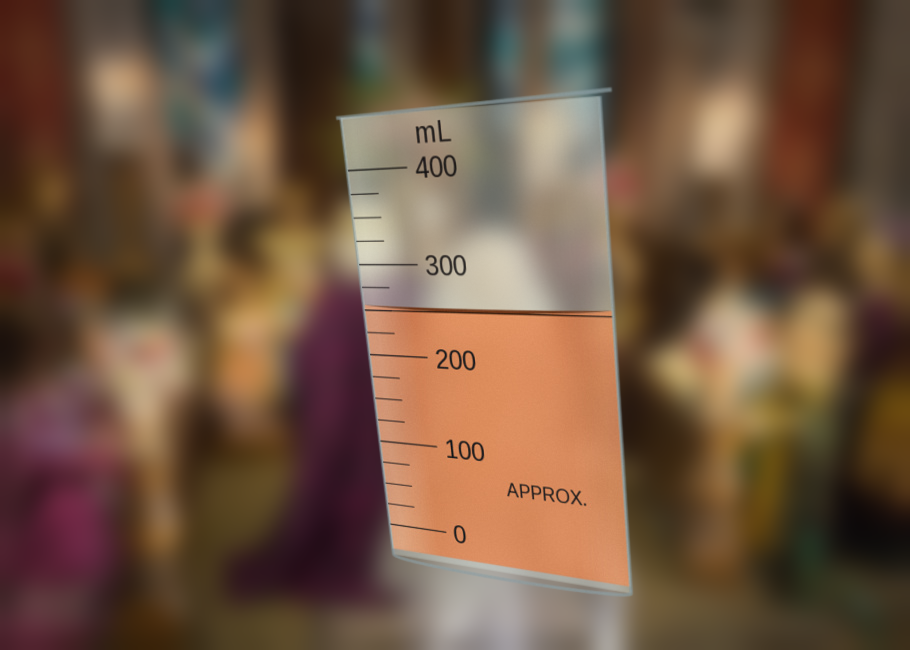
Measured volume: 250 mL
